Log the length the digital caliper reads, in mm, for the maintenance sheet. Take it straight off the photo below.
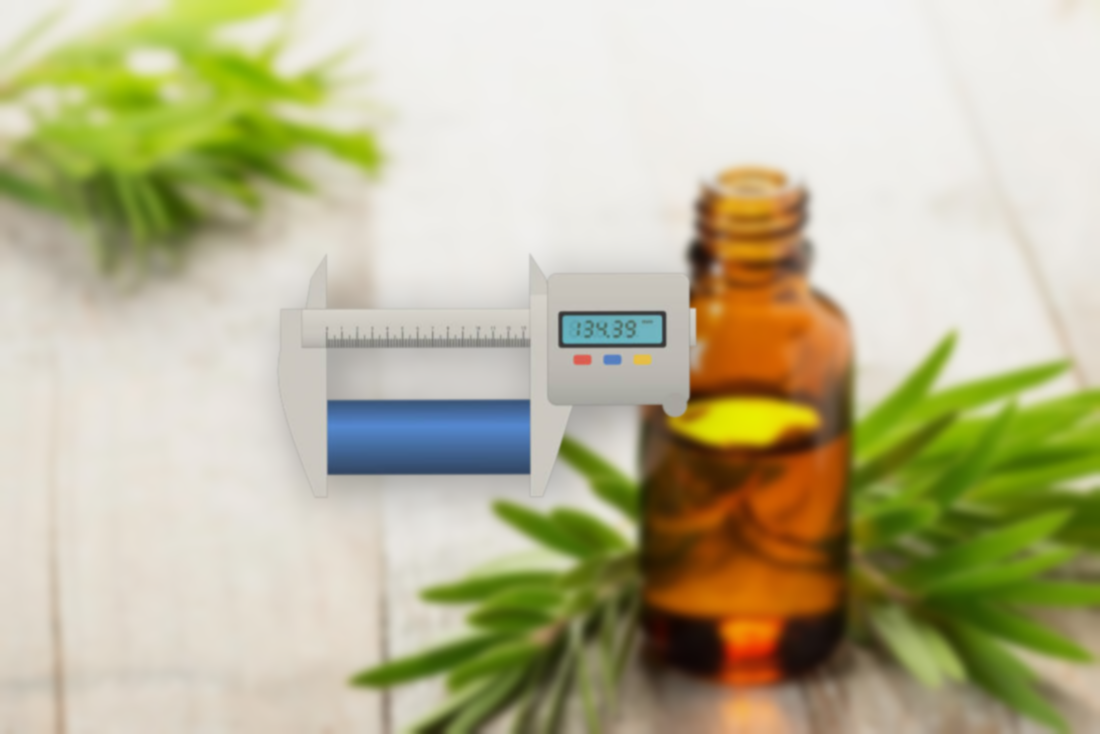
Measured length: 134.39 mm
